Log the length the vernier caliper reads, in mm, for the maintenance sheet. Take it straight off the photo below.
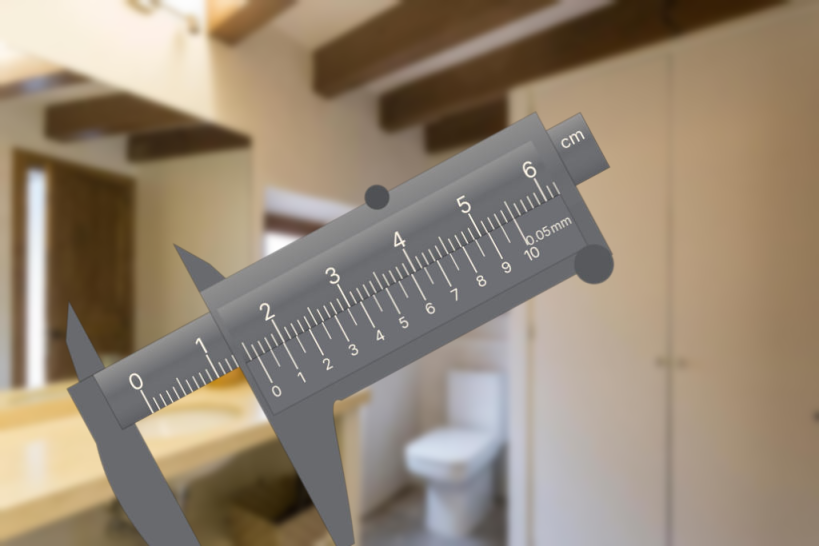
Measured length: 16.0 mm
